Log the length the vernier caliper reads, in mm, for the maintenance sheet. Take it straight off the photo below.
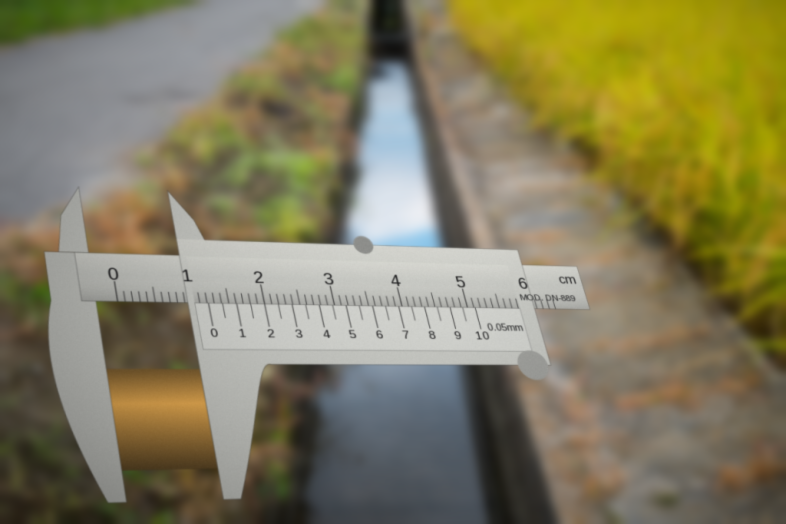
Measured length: 12.2 mm
